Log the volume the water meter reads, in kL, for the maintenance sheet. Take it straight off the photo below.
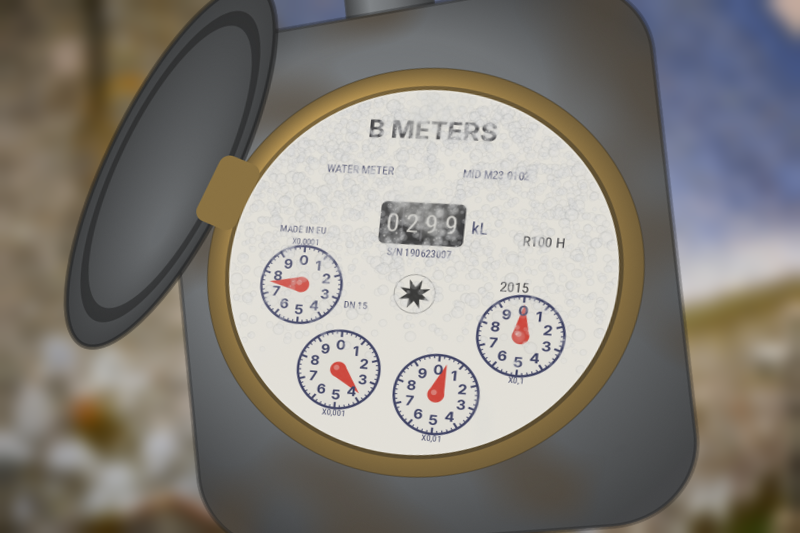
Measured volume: 299.0037 kL
